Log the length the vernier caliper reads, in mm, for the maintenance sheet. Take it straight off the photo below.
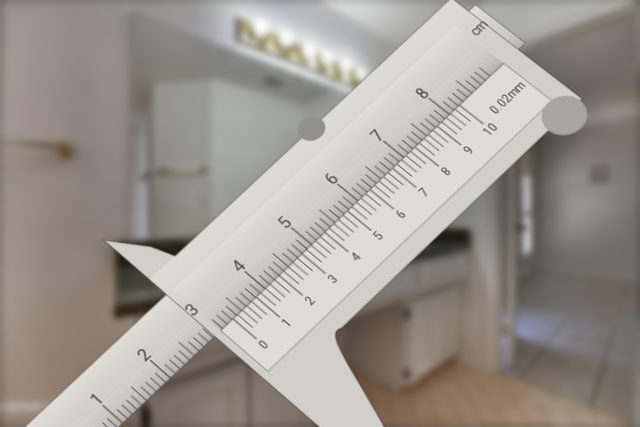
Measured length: 33.2 mm
